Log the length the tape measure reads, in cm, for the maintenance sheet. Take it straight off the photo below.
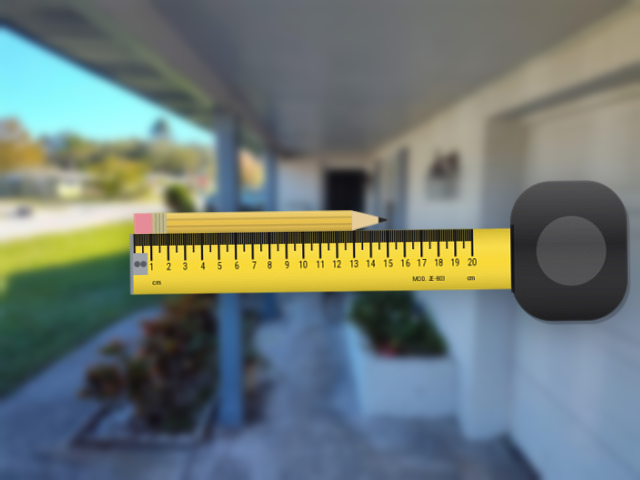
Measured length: 15 cm
